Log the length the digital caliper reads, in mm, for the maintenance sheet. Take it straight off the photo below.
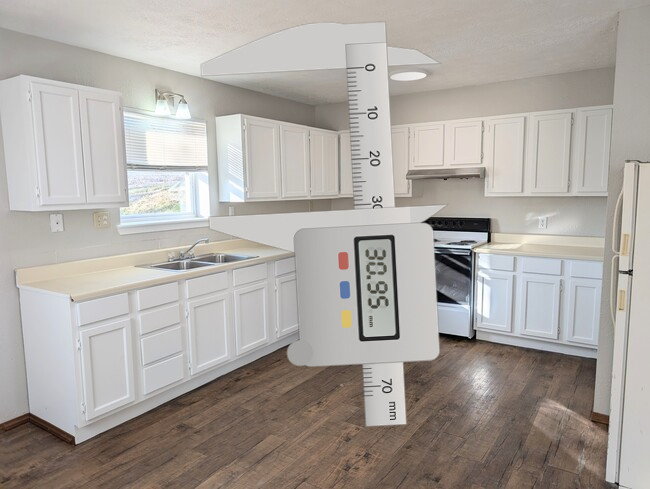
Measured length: 30.95 mm
